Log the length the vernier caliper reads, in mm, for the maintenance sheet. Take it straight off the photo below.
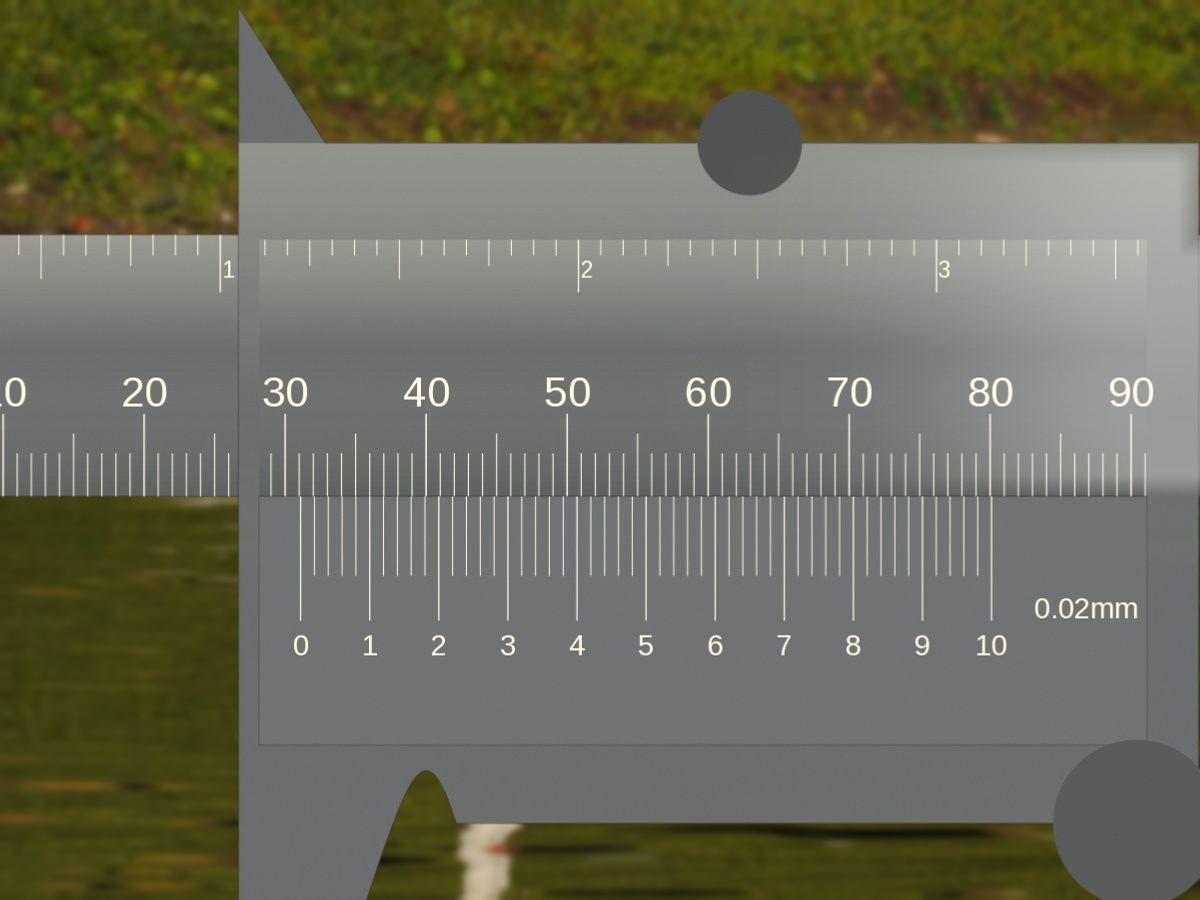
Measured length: 31.1 mm
